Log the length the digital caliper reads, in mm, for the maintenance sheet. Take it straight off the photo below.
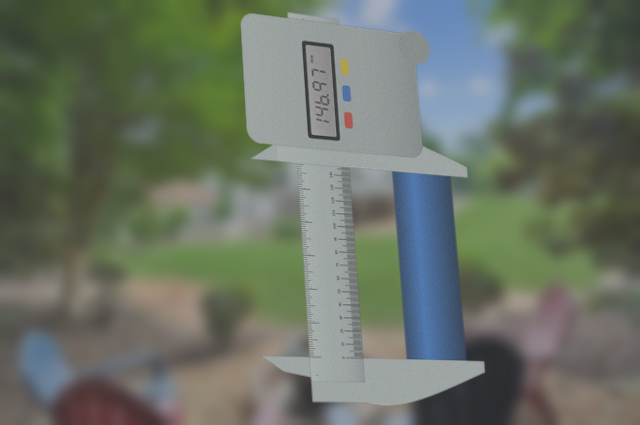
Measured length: 146.97 mm
